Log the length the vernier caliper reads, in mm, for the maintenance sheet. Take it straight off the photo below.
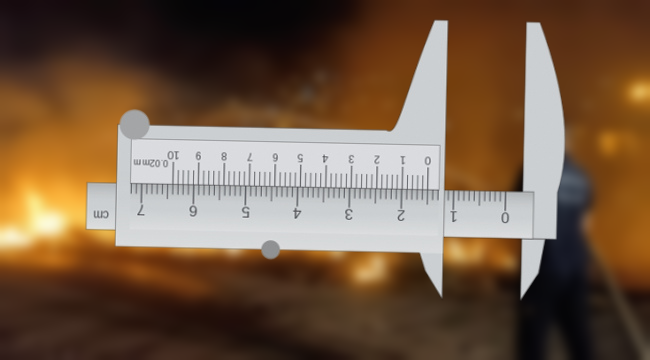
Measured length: 15.0 mm
